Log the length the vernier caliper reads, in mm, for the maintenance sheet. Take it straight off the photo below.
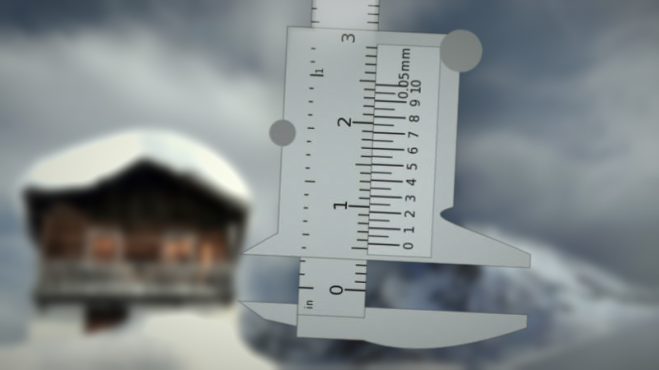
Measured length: 5.6 mm
